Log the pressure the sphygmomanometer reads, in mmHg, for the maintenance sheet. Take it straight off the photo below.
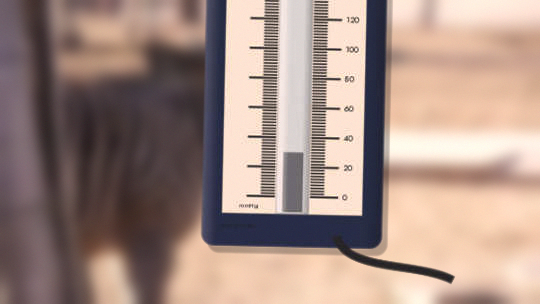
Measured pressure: 30 mmHg
